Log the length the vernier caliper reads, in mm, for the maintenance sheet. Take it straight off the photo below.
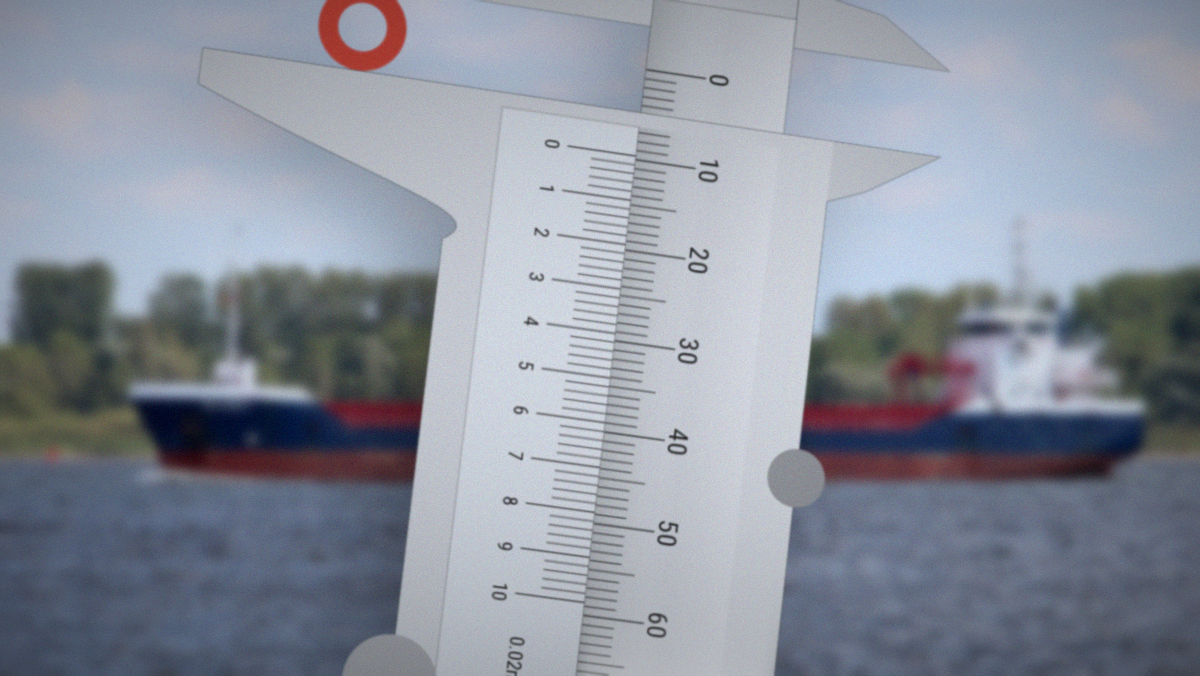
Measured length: 9.6 mm
